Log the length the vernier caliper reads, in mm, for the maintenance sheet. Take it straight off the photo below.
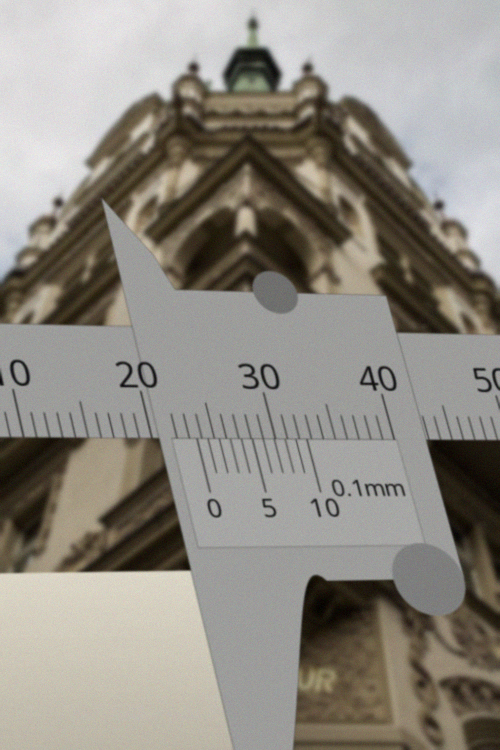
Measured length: 23.6 mm
